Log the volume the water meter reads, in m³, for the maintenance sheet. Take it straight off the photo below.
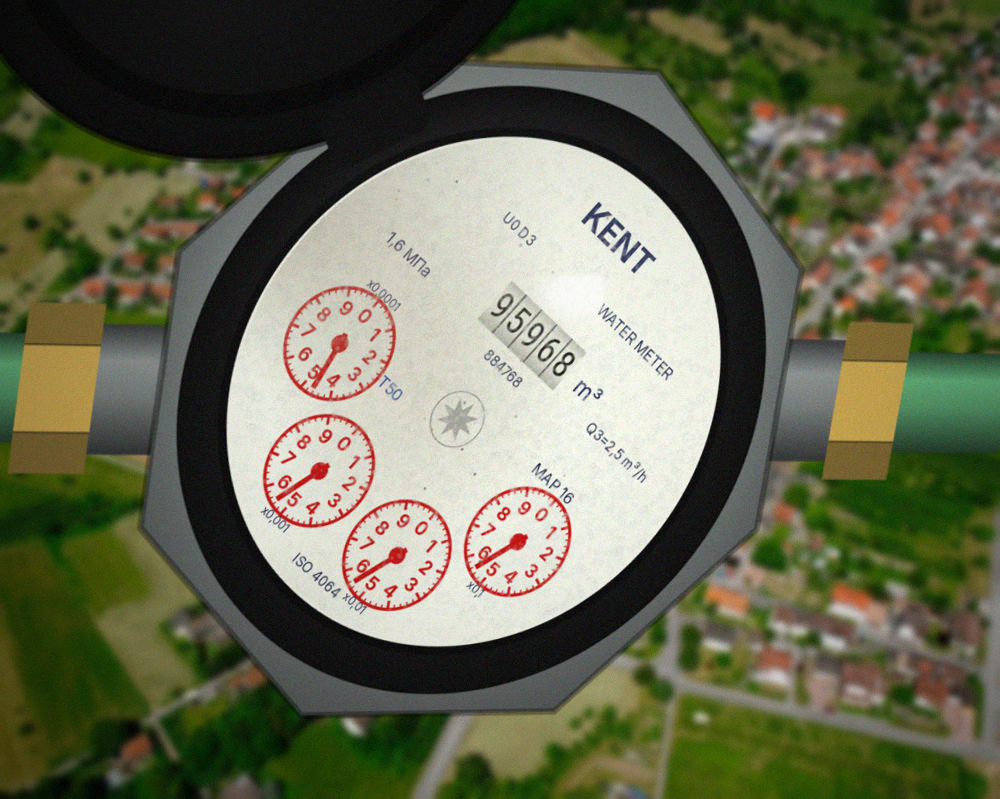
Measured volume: 95968.5554 m³
